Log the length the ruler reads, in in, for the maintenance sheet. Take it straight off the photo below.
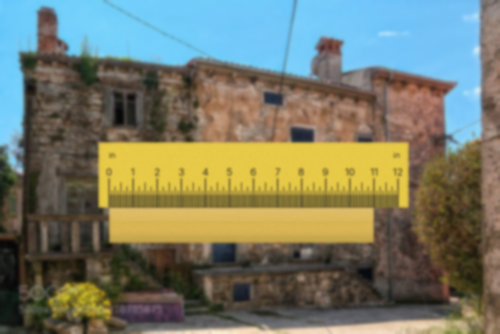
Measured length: 11 in
